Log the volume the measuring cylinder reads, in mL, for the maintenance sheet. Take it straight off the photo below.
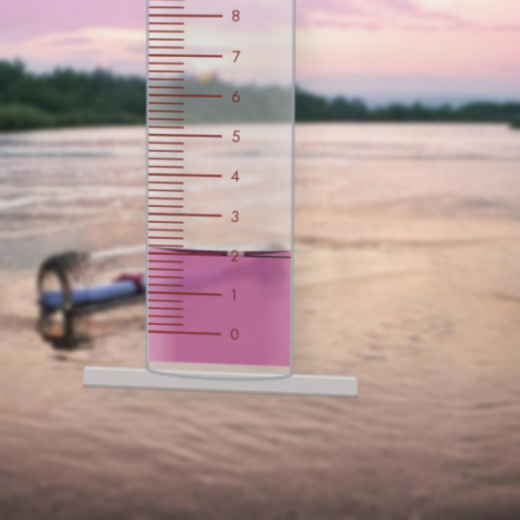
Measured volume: 2 mL
